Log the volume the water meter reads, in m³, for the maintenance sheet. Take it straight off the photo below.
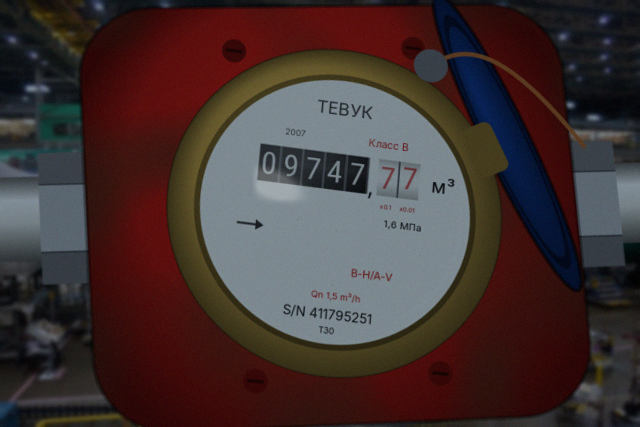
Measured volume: 9747.77 m³
